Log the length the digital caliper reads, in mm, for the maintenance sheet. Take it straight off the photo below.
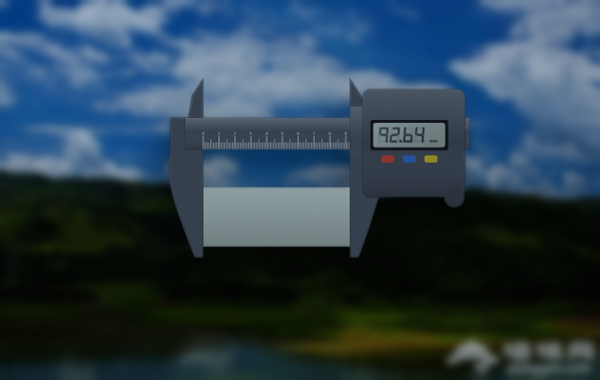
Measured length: 92.64 mm
